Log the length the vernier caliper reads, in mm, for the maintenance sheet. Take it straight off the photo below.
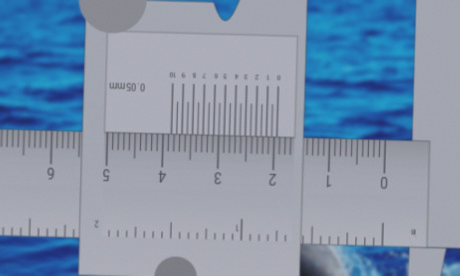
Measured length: 19.5 mm
